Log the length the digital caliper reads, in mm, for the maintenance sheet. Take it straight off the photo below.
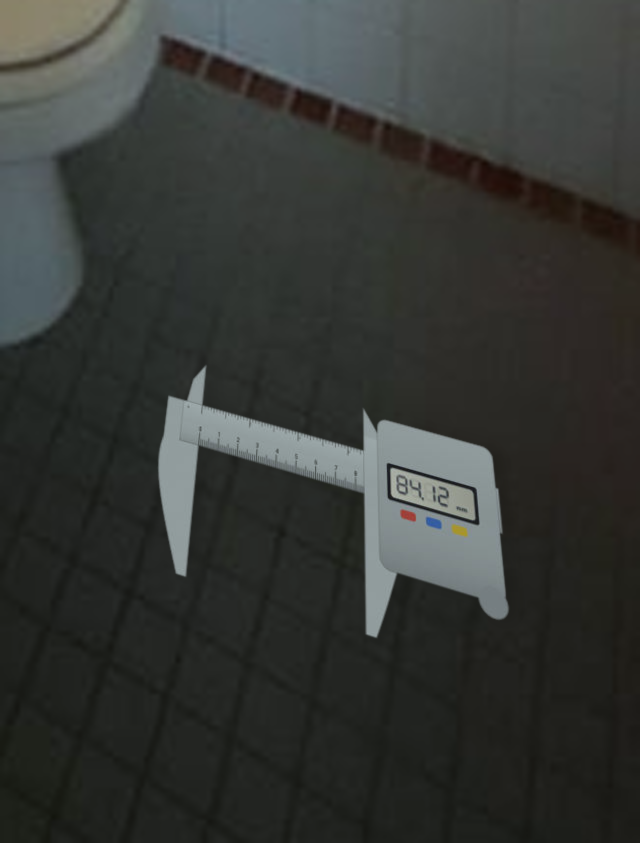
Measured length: 84.12 mm
